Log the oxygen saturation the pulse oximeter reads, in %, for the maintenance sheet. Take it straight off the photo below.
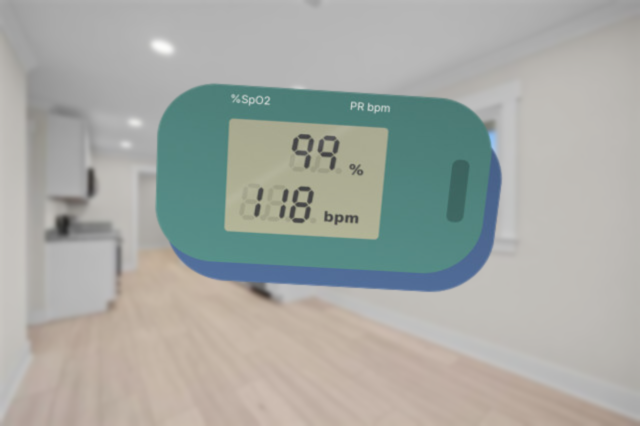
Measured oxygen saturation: 99 %
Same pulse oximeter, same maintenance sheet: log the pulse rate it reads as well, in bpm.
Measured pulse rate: 118 bpm
